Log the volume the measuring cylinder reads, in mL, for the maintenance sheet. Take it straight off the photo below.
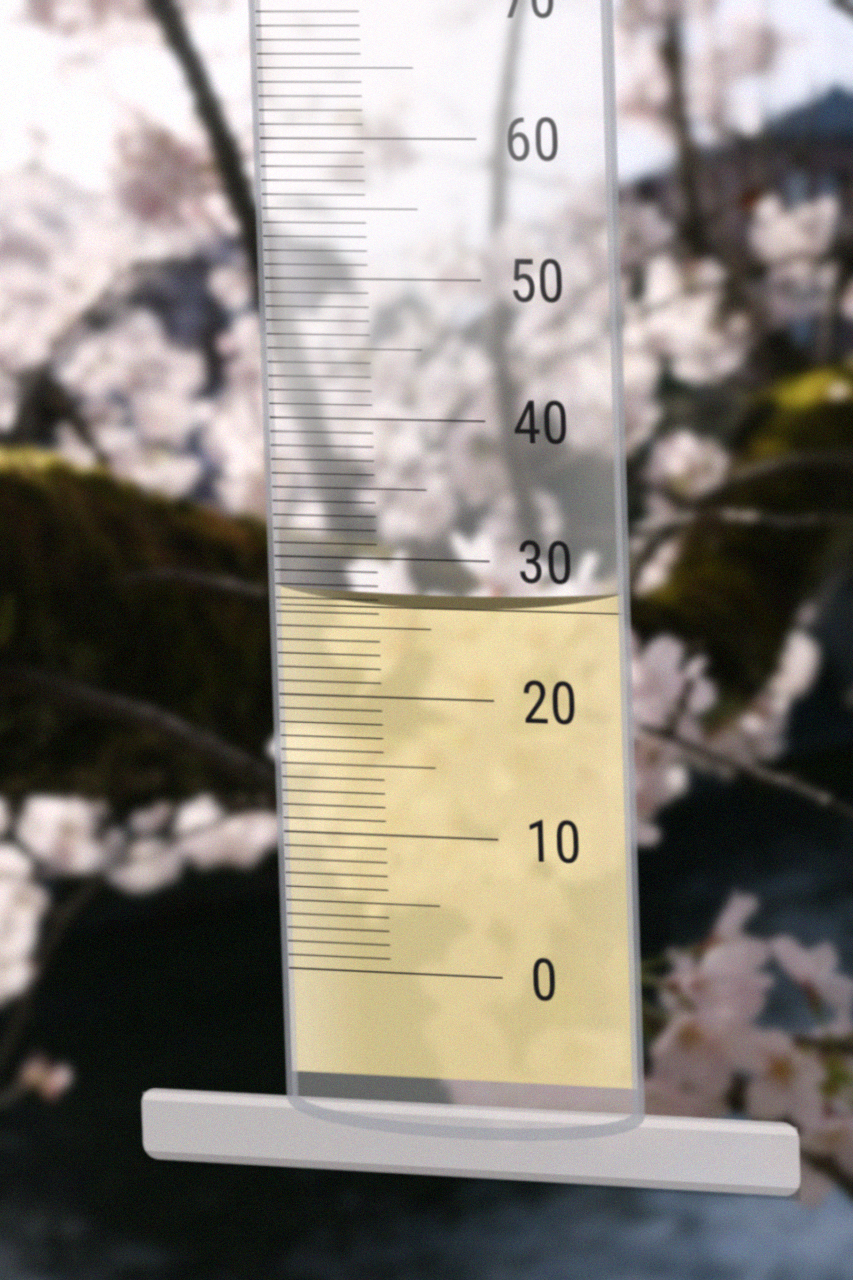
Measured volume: 26.5 mL
